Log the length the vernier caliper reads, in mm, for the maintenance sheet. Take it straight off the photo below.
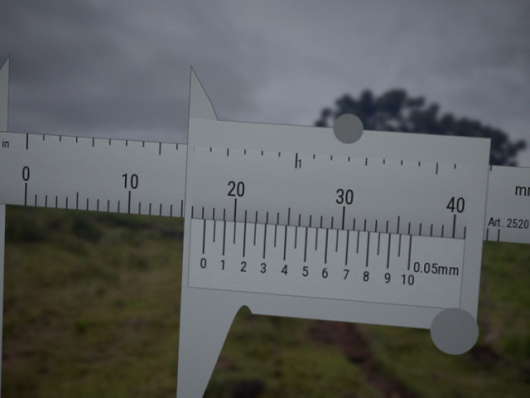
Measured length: 17.2 mm
